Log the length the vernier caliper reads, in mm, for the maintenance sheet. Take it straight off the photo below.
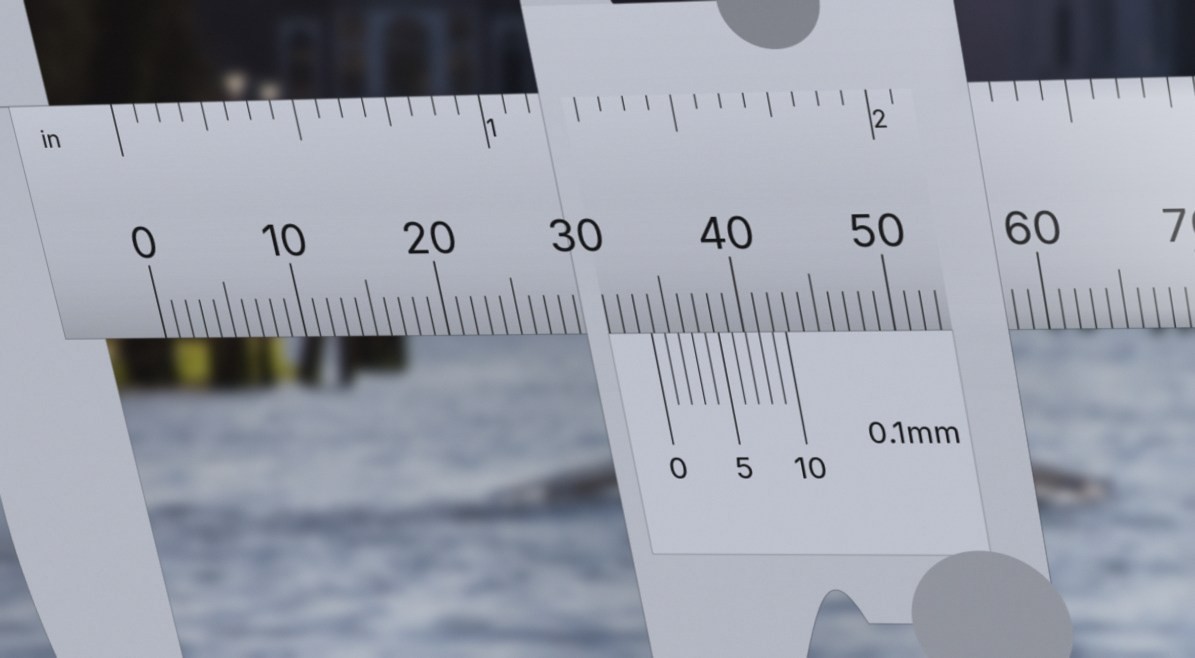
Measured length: 33.8 mm
